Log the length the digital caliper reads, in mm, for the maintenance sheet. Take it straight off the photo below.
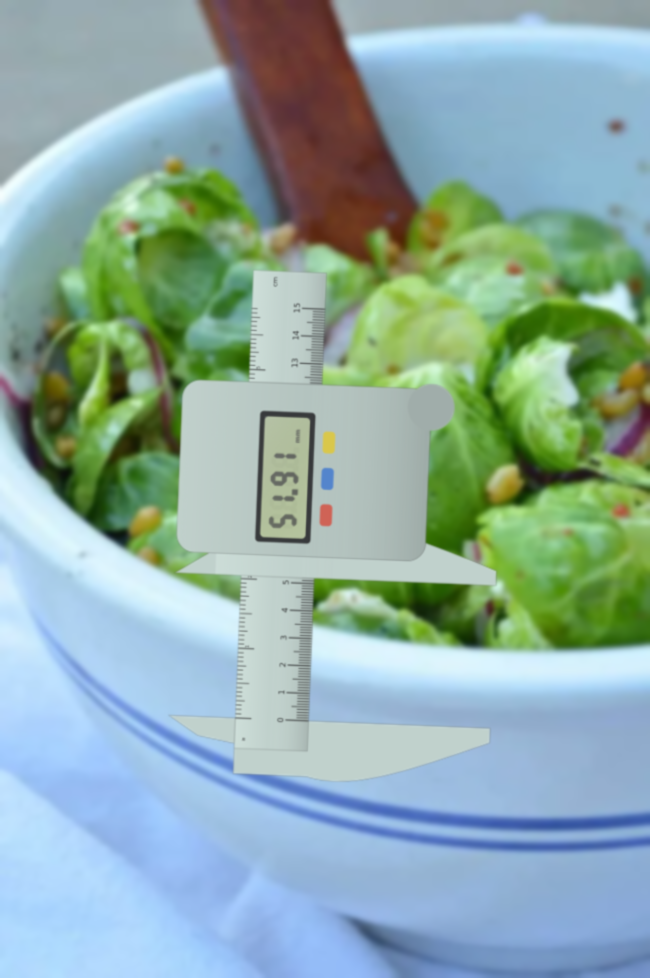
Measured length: 51.91 mm
